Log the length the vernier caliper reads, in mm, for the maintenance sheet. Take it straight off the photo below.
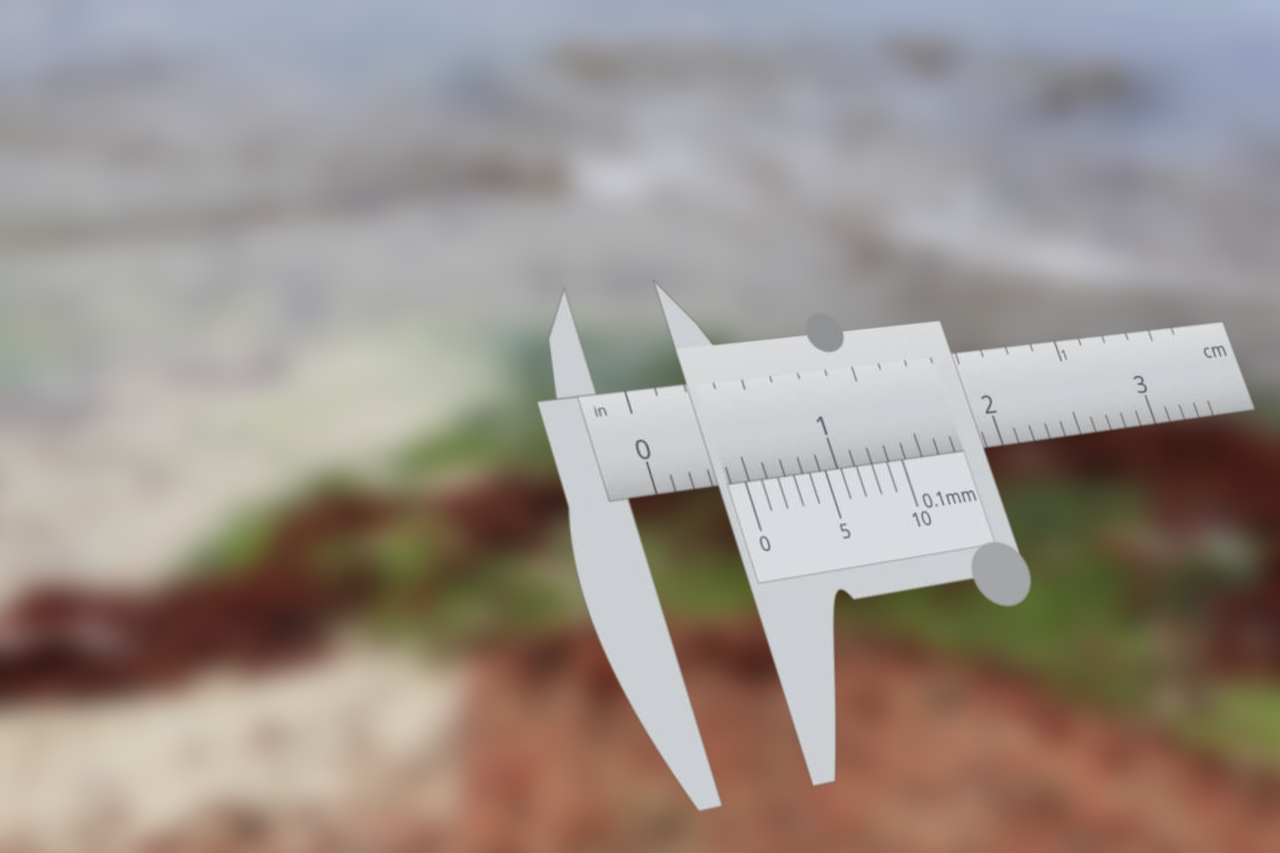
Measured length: 4.8 mm
